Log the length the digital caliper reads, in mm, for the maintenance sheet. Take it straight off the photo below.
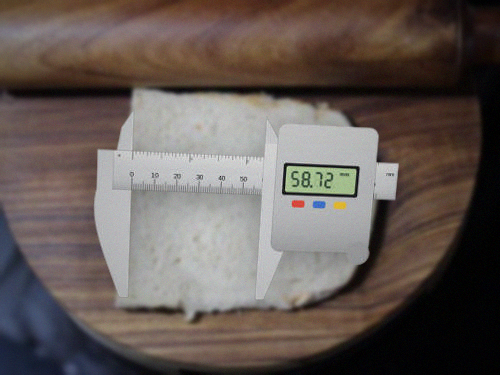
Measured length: 58.72 mm
